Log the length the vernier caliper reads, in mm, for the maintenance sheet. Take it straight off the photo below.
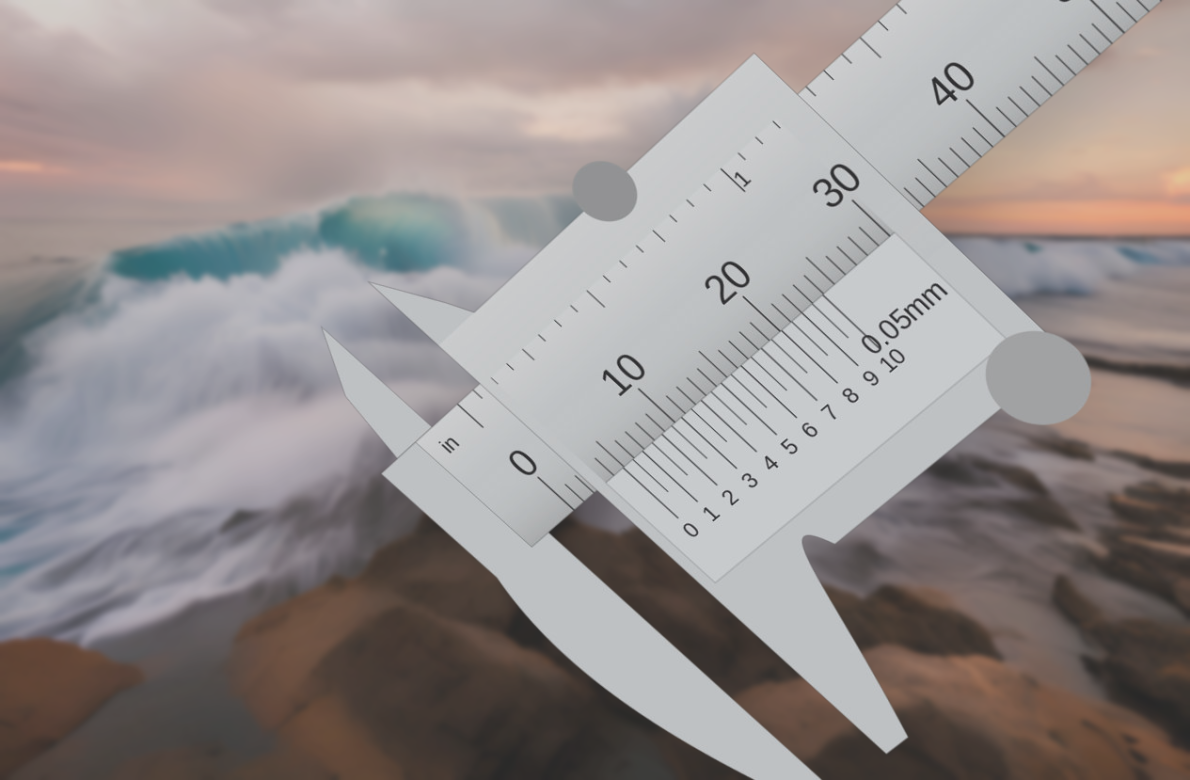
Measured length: 4.9 mm
